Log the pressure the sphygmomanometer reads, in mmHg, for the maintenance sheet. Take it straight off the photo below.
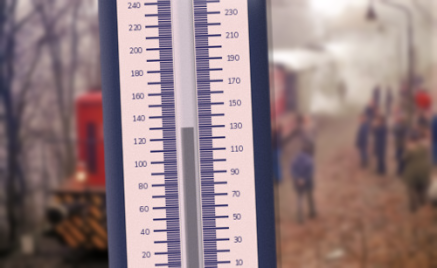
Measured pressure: 130 mmHg
